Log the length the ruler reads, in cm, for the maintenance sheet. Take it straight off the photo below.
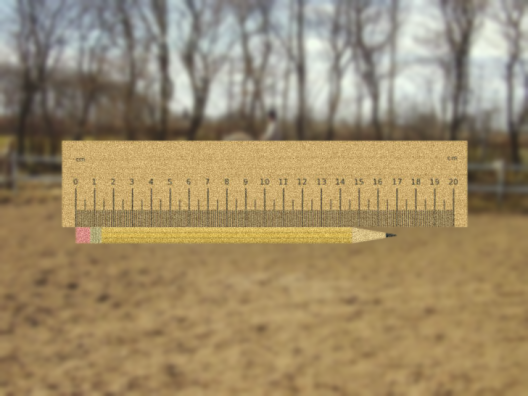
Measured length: 17 cm
